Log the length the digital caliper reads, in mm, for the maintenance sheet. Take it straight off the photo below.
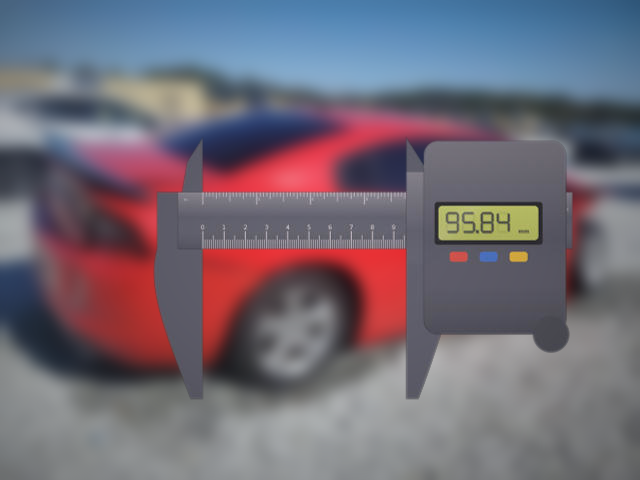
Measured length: 95.84 mm
